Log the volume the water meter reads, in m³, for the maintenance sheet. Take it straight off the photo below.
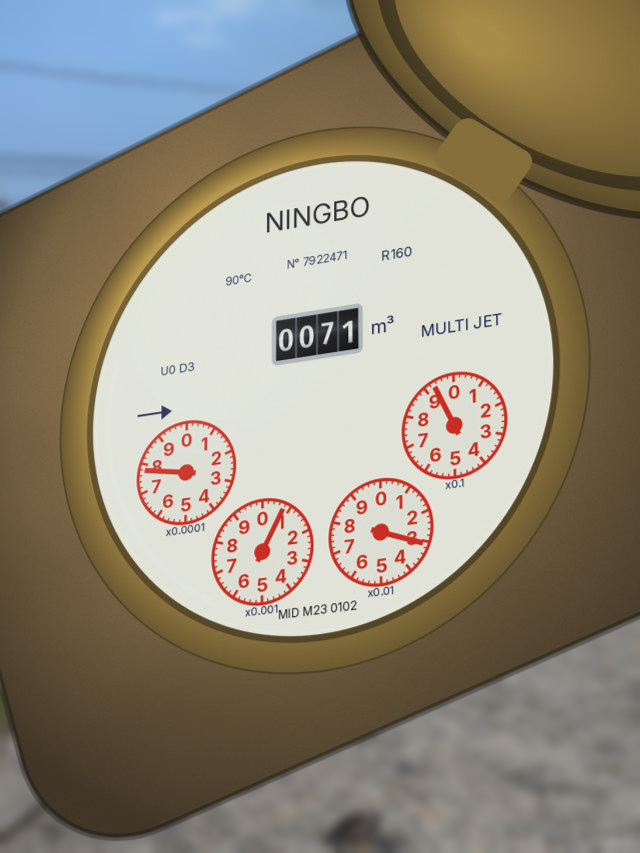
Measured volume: 70.9307 m³
